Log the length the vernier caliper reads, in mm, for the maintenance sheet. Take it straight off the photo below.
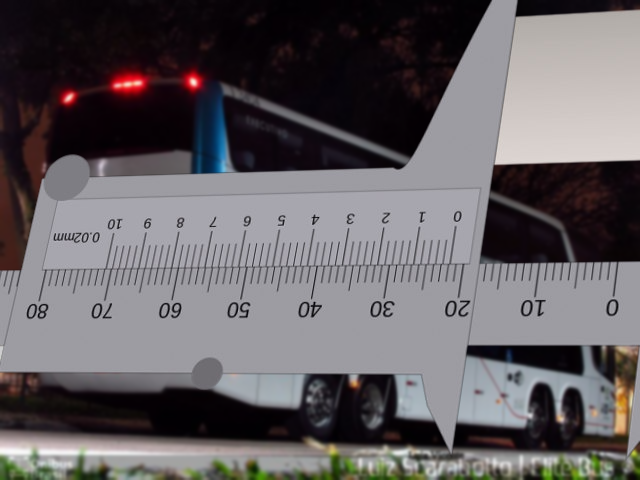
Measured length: 21.8 mm
